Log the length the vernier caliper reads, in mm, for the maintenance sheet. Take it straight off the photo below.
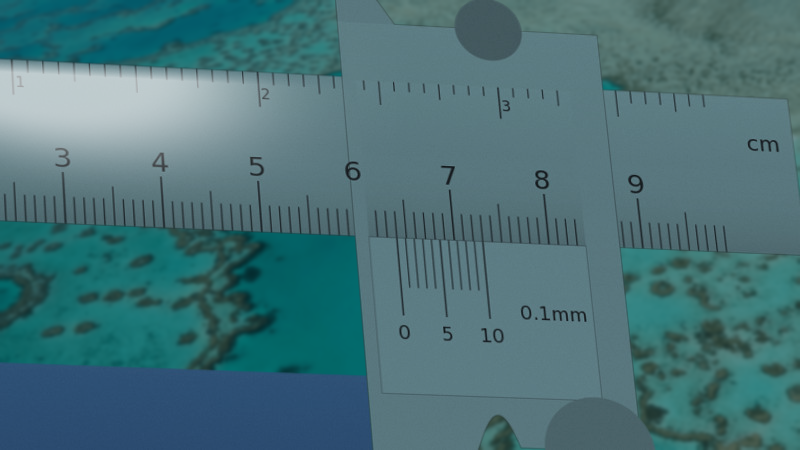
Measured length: 64.0 mm
